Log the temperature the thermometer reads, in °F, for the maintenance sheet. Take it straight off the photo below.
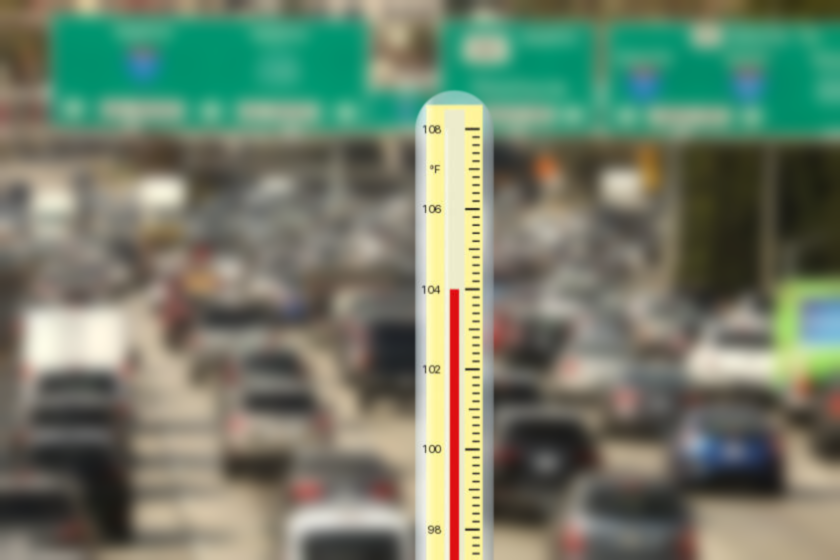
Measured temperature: 104 °F
